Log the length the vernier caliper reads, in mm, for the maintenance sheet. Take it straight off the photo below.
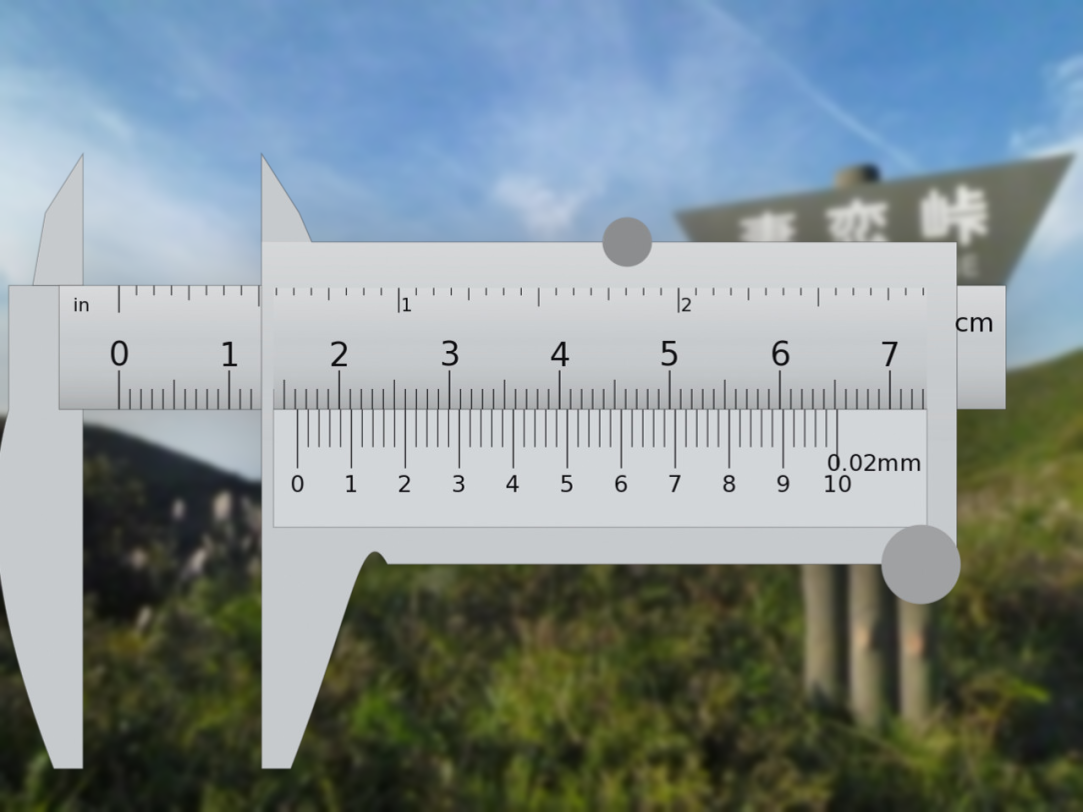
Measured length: 16.2 mm
